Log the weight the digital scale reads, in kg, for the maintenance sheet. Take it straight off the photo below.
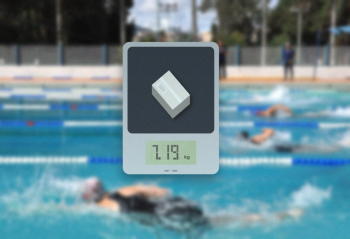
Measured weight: 7.19 kg
